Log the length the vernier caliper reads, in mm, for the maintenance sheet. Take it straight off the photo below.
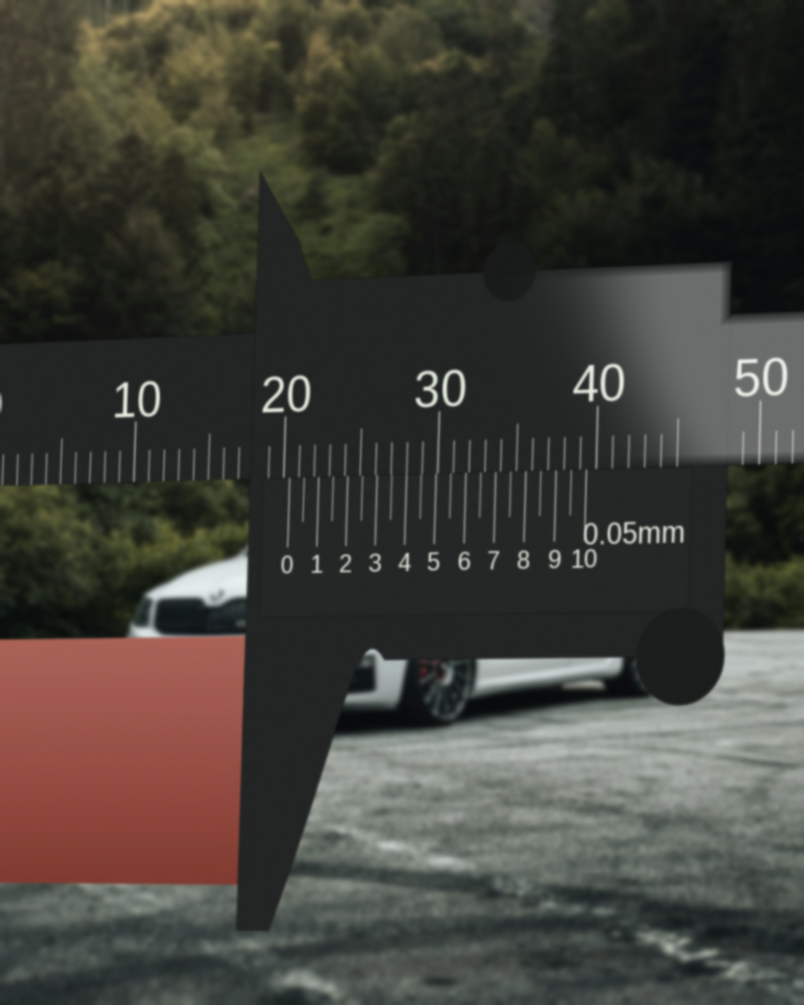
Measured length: 20.4 mm
